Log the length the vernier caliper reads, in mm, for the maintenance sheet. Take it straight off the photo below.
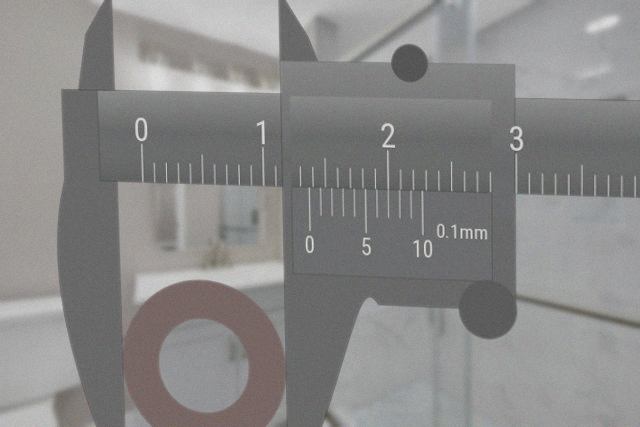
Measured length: 13.7 mm
